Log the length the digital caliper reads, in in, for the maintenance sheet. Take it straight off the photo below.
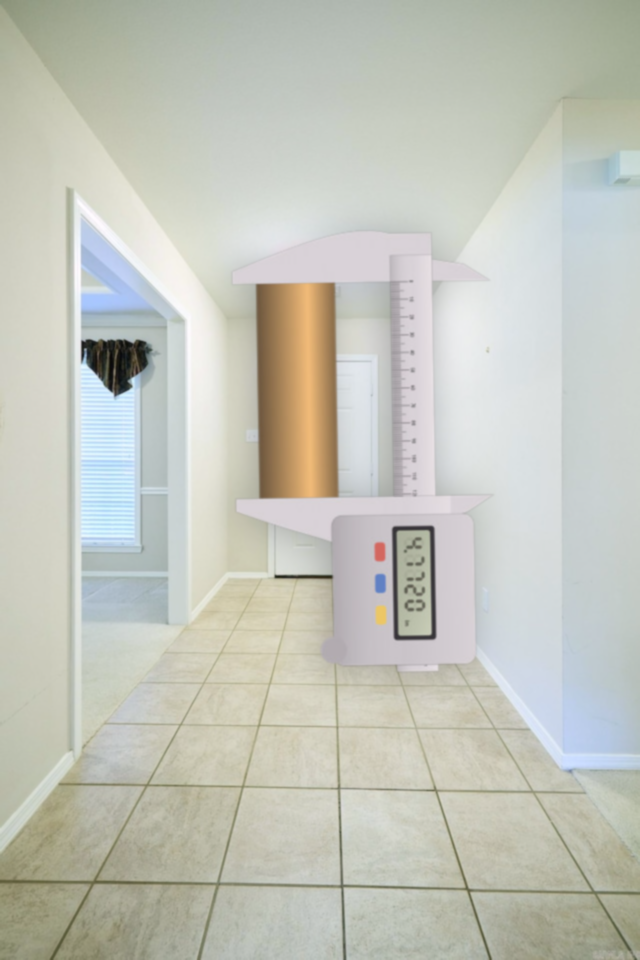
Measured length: 4.7720 in
